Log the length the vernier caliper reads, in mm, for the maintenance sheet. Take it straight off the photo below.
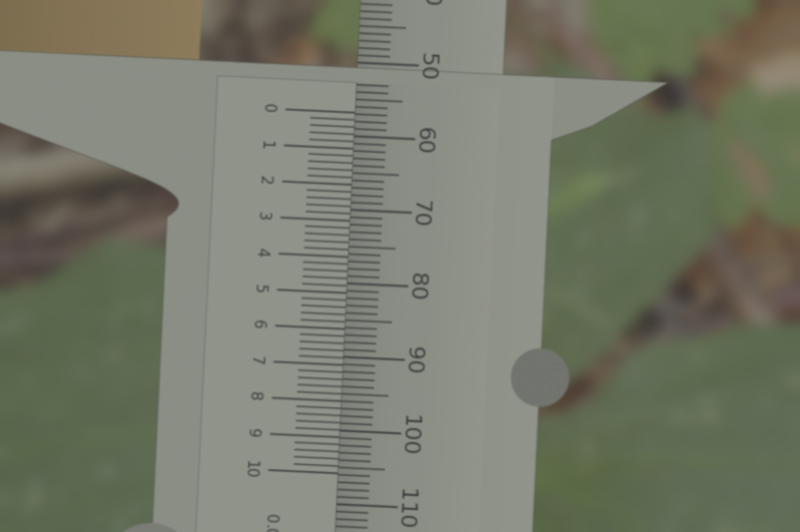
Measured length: 56.8 mm
